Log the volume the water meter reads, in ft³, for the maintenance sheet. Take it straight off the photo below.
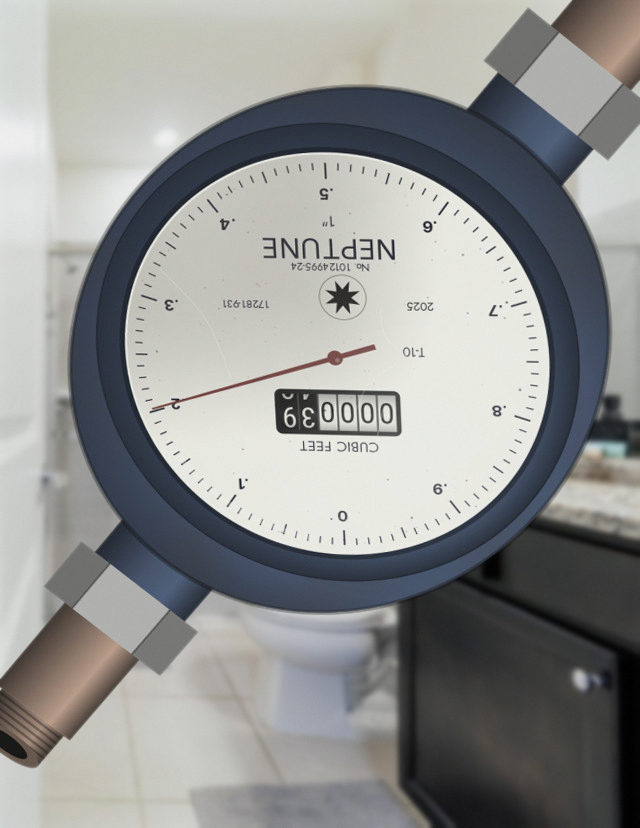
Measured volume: 39.20 ft³
